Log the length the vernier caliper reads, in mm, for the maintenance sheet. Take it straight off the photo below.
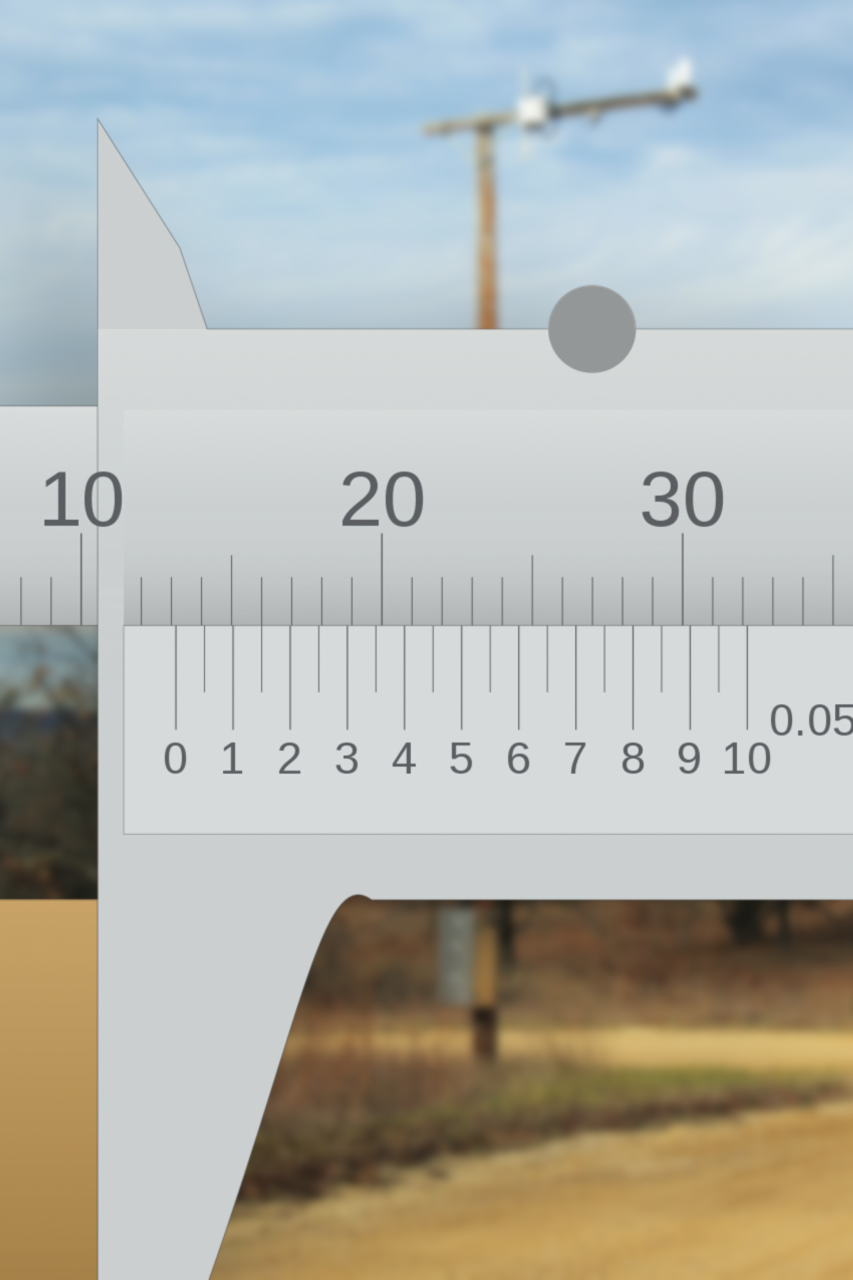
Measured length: 13.15 mm
